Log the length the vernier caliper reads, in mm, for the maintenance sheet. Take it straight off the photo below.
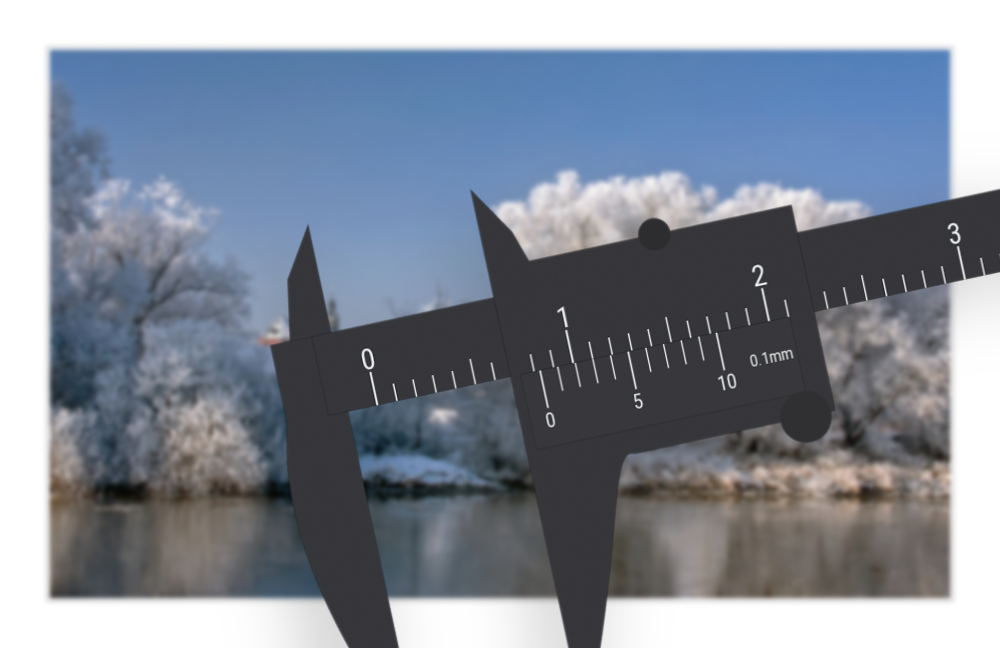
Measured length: 8.3 mm
